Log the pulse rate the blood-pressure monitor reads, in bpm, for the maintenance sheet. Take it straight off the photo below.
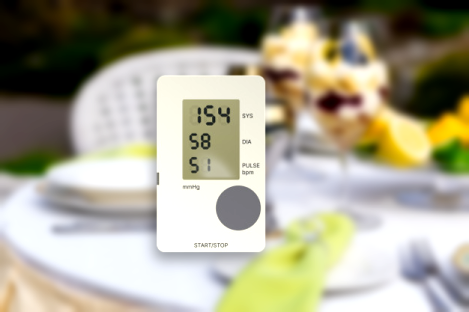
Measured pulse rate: 51 bpm
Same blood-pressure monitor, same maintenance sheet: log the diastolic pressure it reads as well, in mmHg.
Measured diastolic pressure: 58 mmHg
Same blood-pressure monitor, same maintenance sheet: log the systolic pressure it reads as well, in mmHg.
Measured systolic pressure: 154 mmHg
